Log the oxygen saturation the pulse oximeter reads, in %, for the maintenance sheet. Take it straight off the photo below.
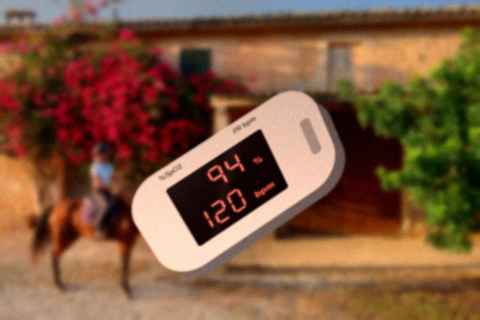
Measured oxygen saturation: 94 %
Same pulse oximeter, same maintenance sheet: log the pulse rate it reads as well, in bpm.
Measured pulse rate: 120 bpm
